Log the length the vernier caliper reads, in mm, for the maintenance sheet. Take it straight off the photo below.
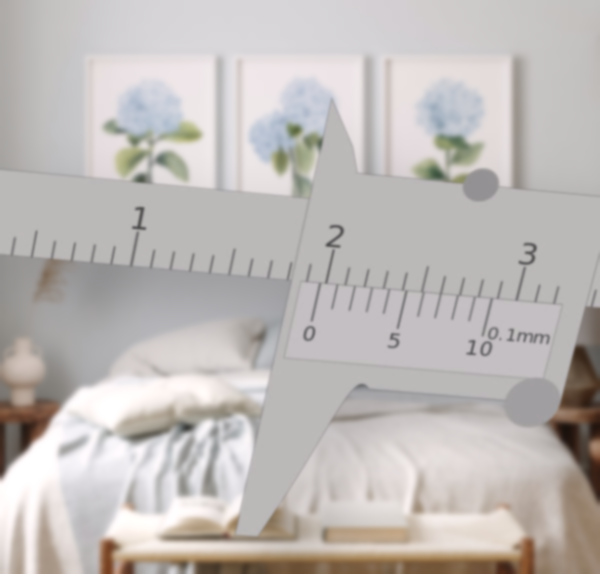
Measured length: 19.7 mm
